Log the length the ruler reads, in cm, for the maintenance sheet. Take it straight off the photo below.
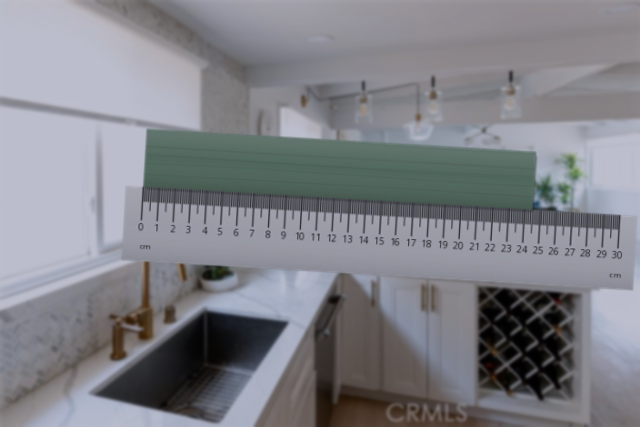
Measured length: 24.5 cm
